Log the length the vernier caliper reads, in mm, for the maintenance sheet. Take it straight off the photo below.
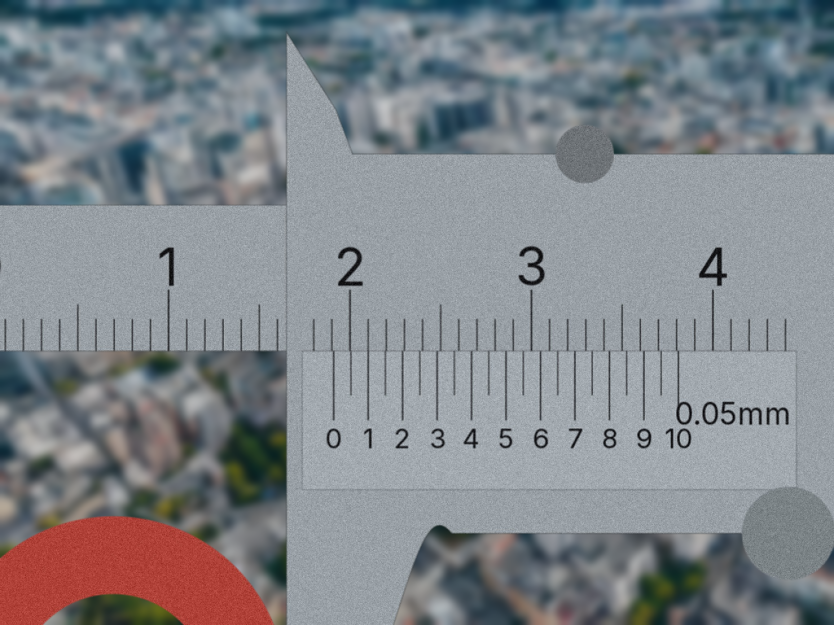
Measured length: 19.1 mm
